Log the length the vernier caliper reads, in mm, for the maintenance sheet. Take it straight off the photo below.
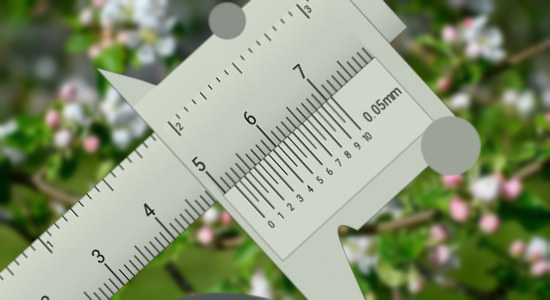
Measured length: 51.8 mm
